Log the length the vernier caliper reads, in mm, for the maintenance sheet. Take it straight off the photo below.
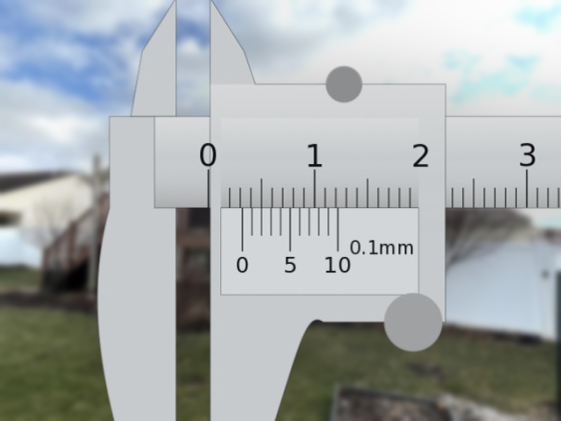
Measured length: 3.2 mm
